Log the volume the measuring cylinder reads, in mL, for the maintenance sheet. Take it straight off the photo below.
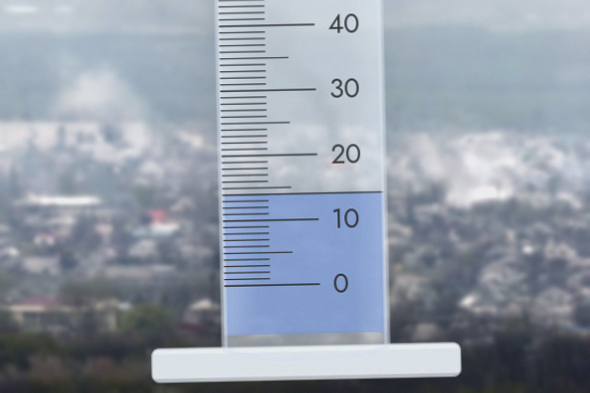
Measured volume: 14 mL
